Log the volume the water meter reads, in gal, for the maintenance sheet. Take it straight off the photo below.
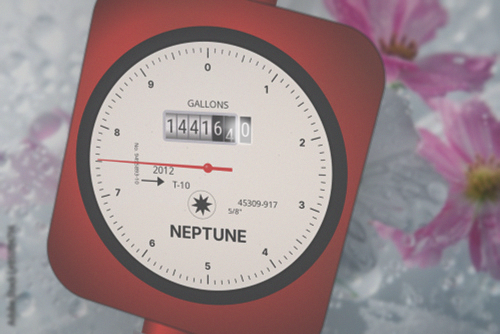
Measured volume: 1441637.5 gal
